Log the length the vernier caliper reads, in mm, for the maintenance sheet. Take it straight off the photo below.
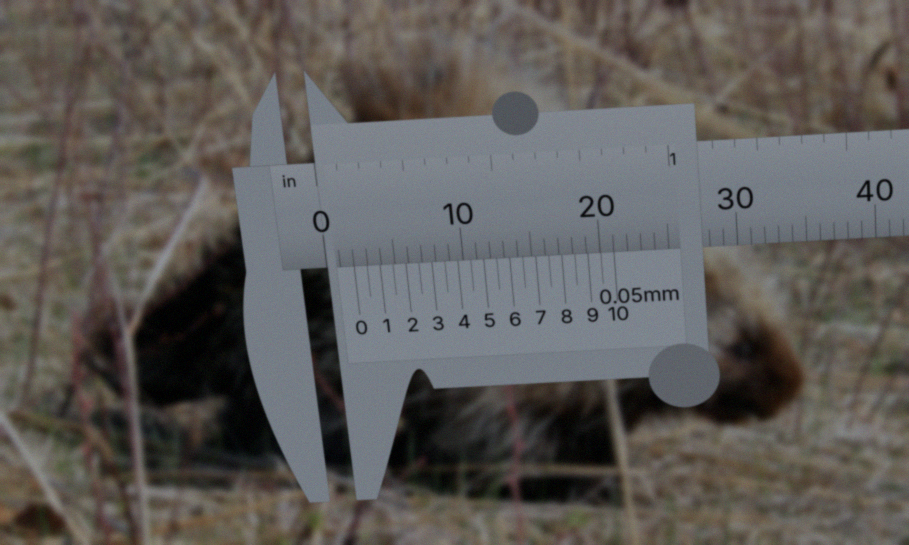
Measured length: 2.0 mm
